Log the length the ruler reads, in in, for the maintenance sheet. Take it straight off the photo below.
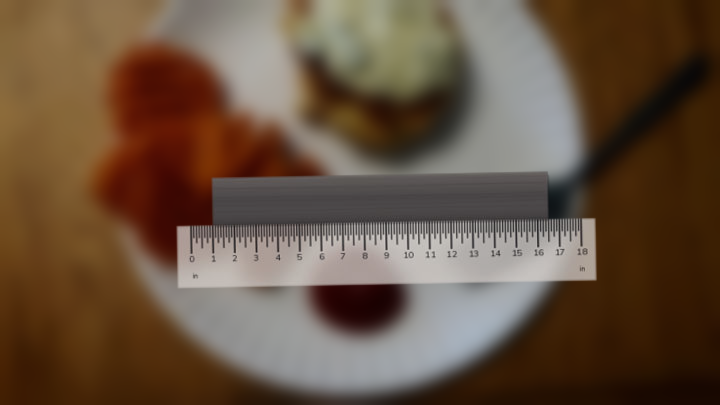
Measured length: 15.5 in
